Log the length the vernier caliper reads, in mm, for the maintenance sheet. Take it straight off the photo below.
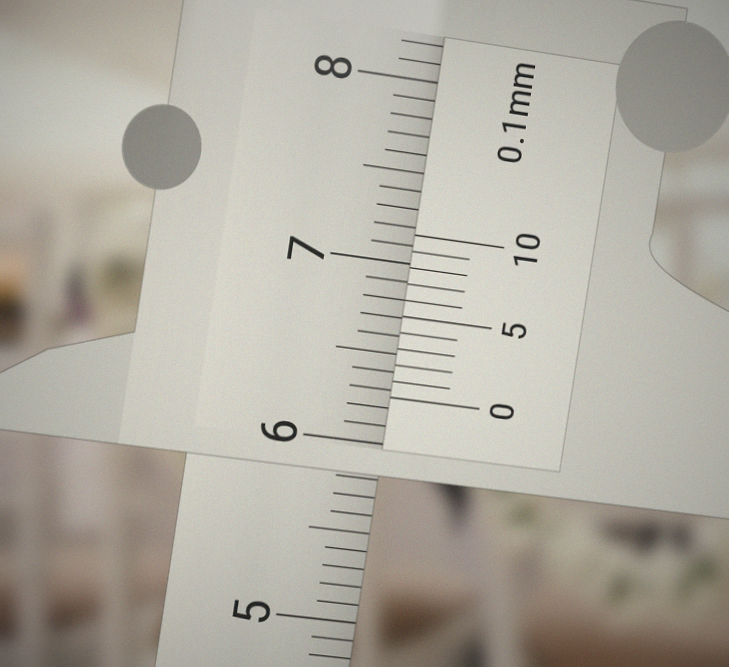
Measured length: 62.6 mm
